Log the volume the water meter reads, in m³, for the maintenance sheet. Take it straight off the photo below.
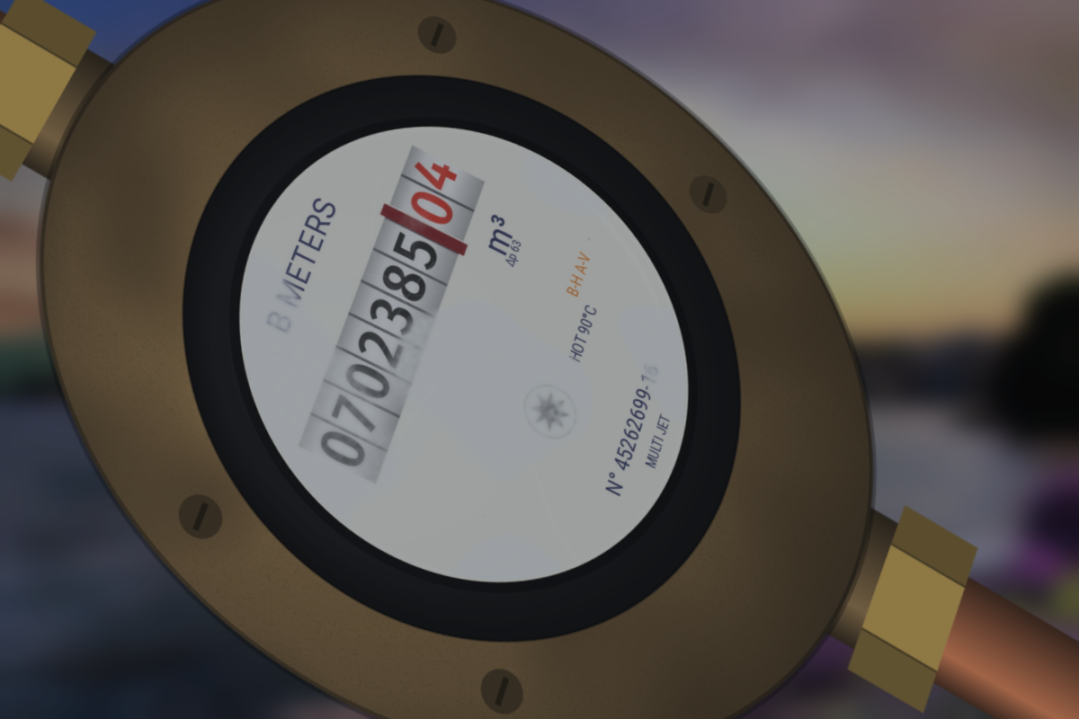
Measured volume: 702385.04 m³
